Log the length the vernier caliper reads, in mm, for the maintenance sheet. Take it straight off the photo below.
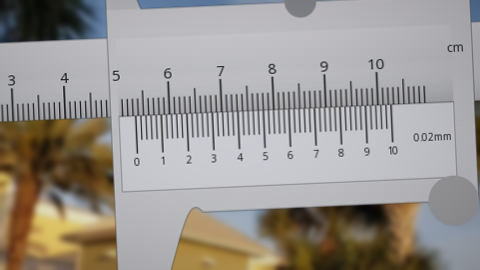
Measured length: 53.5 mm
